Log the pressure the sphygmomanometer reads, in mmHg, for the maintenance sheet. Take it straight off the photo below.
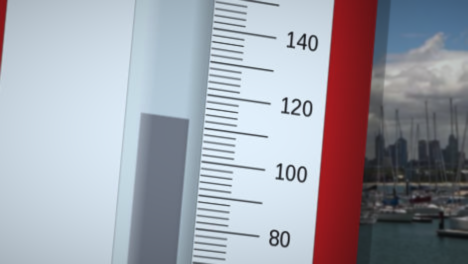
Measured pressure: 112 mmHg
